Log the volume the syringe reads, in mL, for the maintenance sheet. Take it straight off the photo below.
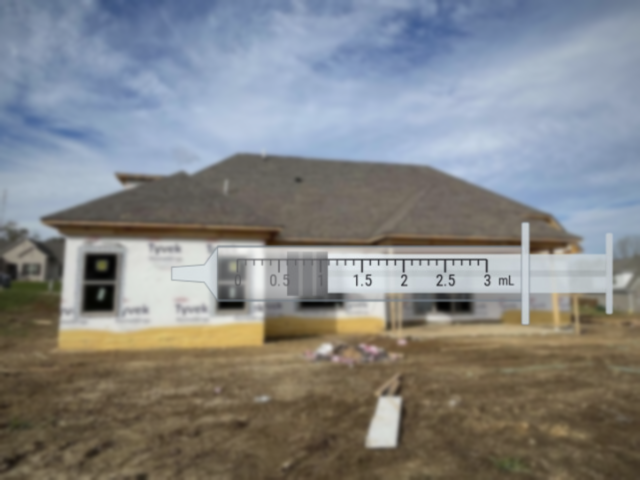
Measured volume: 0.6 mL
